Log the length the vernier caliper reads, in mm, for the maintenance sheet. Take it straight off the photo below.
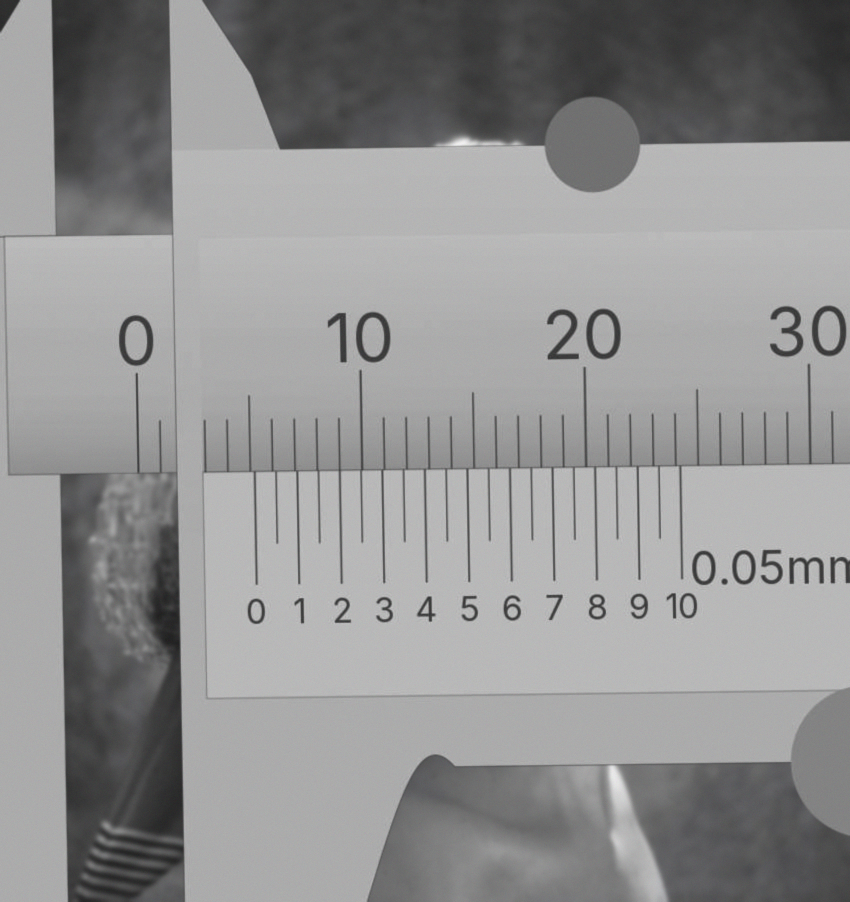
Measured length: 5.2 mm
